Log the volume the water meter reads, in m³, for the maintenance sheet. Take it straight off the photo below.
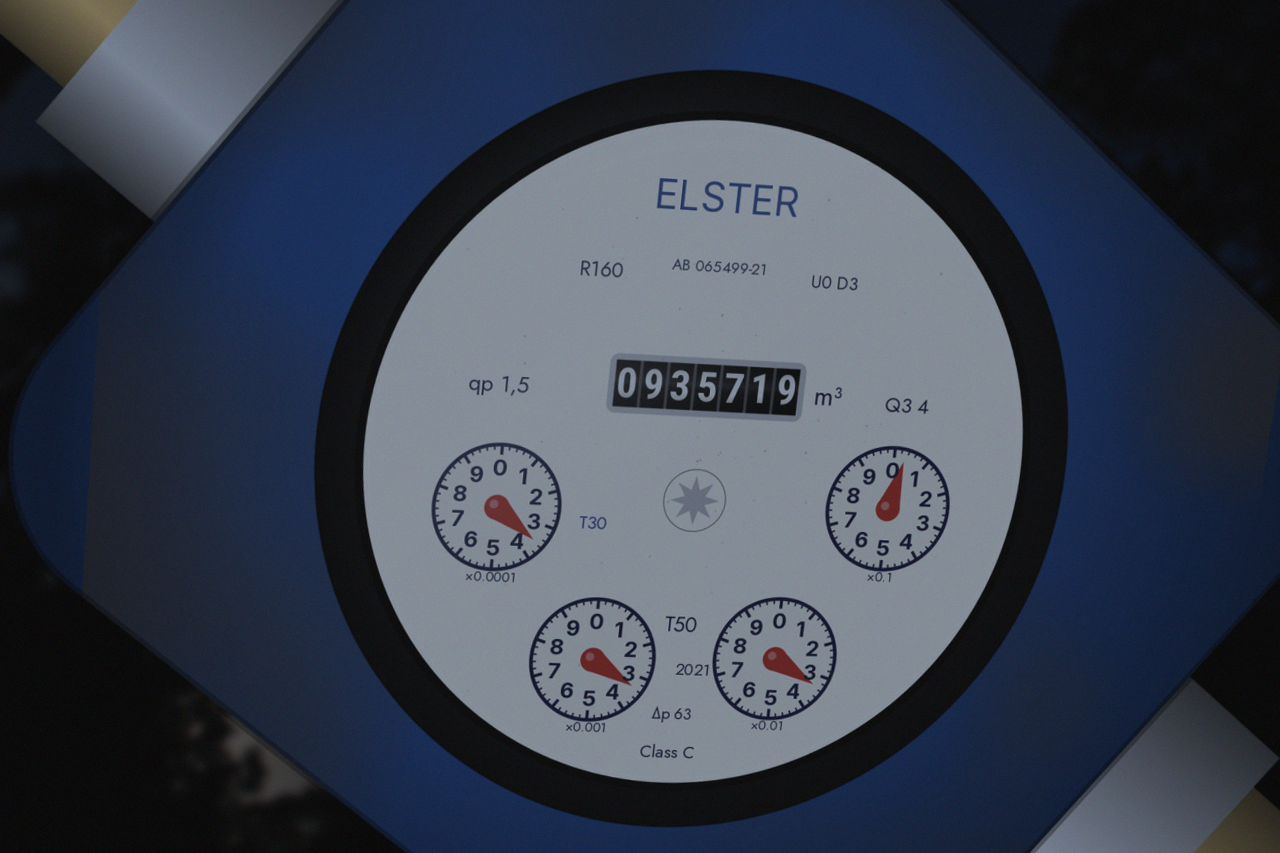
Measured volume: 935719.0333 m³
